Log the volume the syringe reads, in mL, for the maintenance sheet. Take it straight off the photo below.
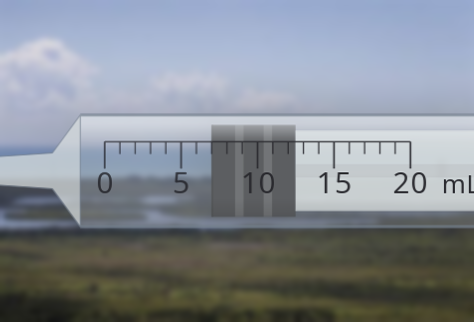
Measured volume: 7 mL
